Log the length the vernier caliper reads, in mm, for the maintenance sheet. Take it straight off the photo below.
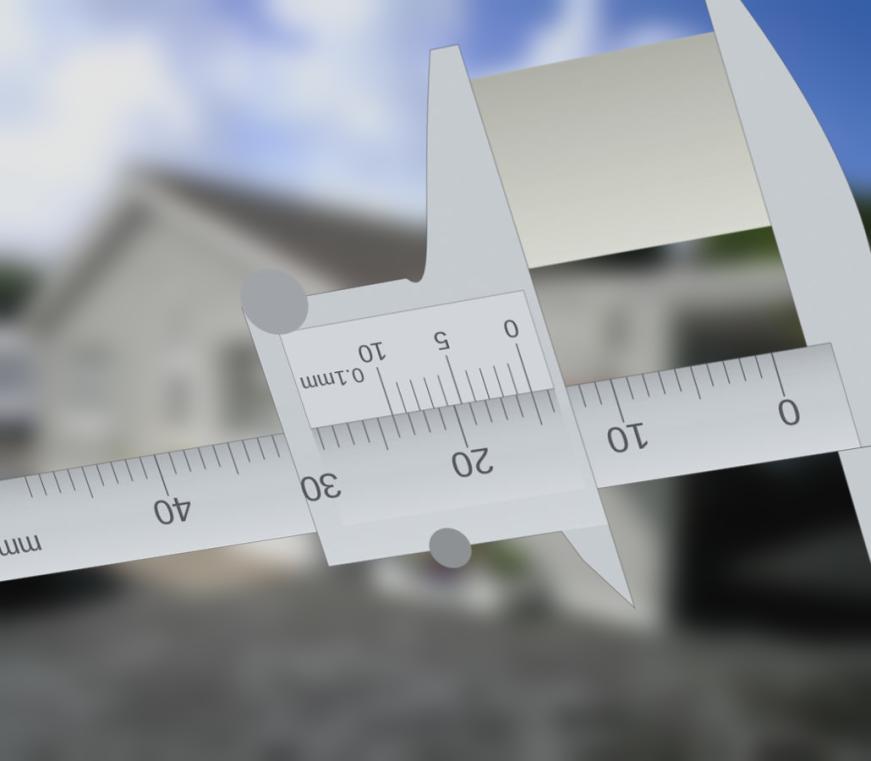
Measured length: 15.0 mm
